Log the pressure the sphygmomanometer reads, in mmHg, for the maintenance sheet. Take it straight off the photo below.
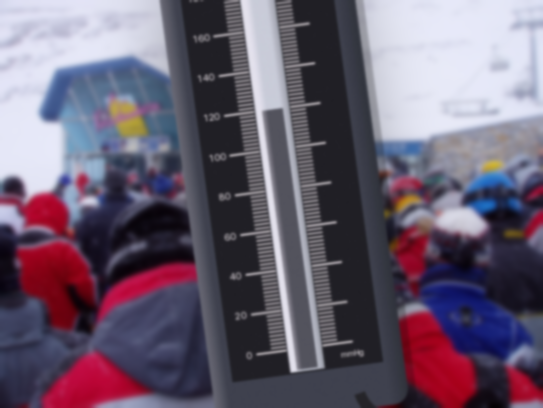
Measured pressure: 120 mmHg
